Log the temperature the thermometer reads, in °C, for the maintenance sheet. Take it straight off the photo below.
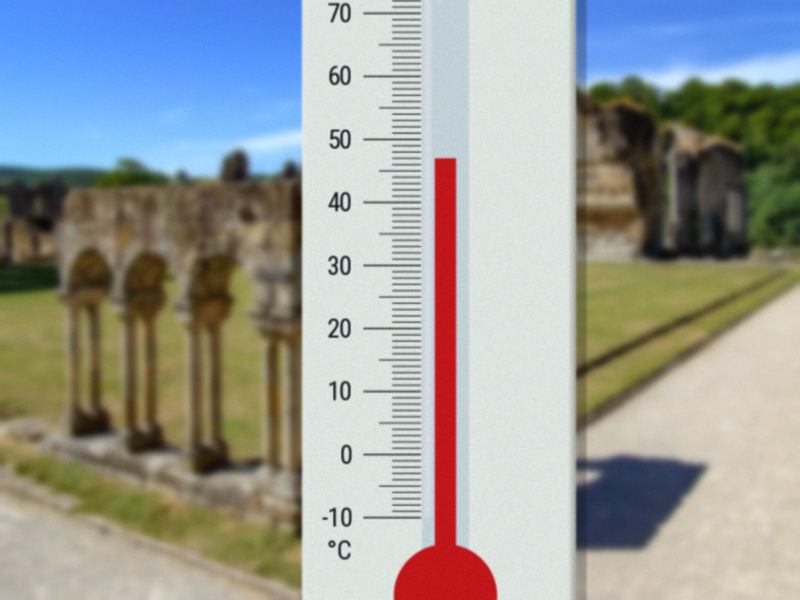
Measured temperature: 47 °C
